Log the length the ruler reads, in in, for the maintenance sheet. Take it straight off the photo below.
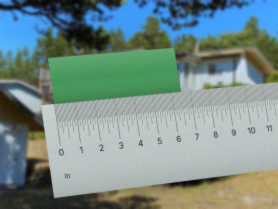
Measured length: 6.5 in
